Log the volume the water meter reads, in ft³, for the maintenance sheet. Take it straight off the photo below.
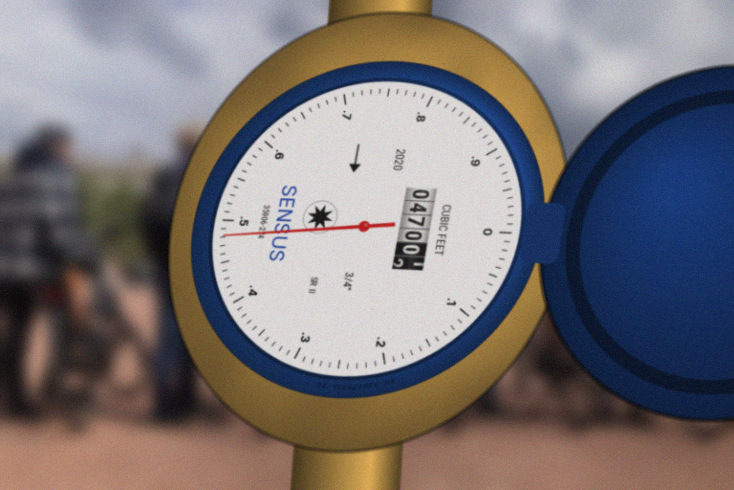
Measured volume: 47001.48 ft³
